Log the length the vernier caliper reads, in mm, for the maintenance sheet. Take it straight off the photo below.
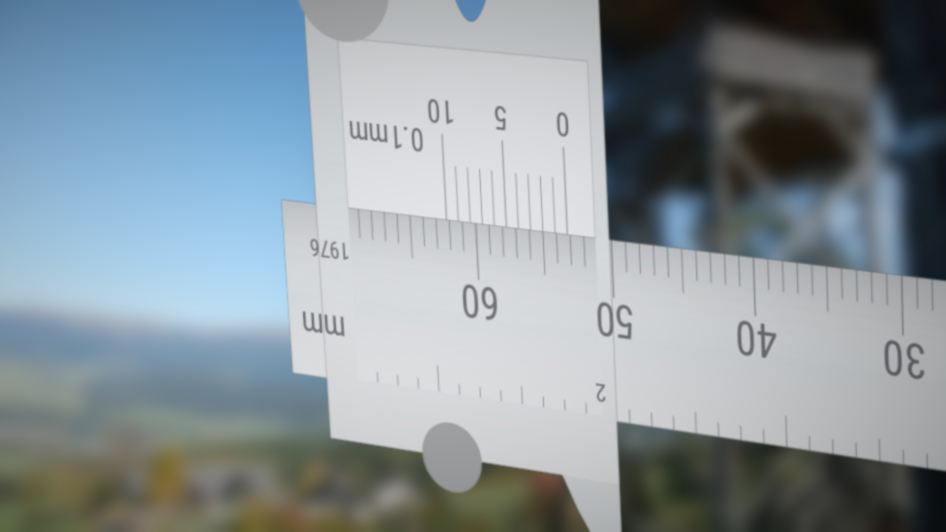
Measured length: 53.2 mm
